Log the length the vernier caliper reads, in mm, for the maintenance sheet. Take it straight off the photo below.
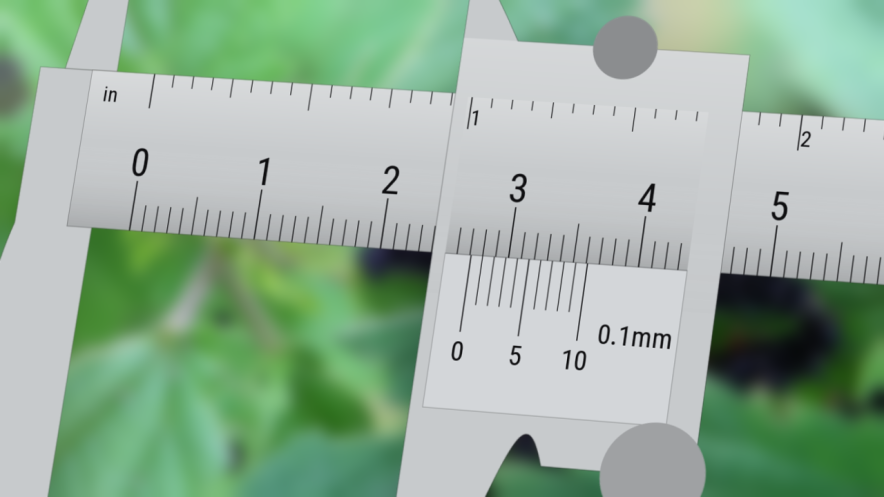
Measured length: 27.1 mm
